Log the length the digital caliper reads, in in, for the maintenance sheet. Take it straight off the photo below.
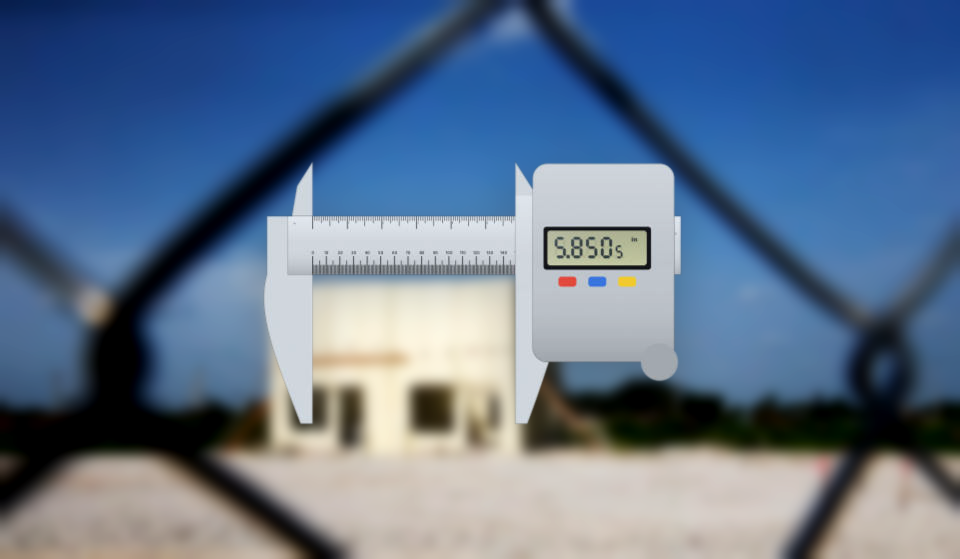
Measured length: 5.8505 in
